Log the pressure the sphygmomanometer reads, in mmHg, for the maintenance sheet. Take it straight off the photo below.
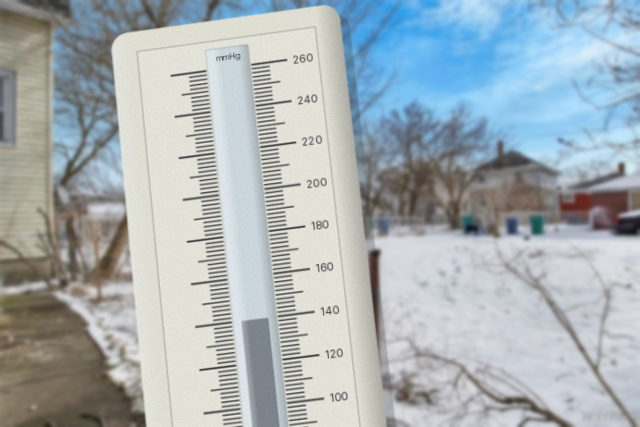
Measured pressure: 140 mmHg
